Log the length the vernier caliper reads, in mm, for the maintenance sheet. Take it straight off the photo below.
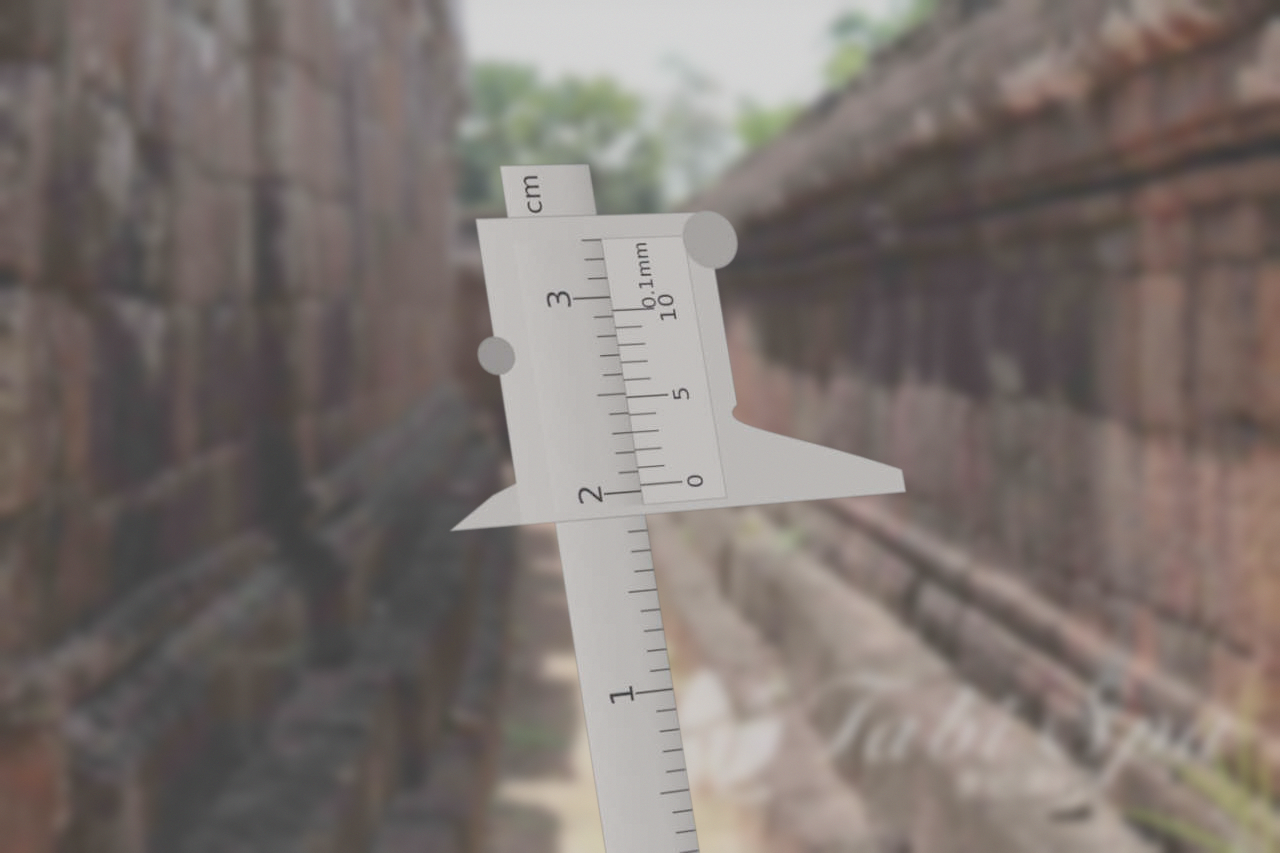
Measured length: 20.3 mm
